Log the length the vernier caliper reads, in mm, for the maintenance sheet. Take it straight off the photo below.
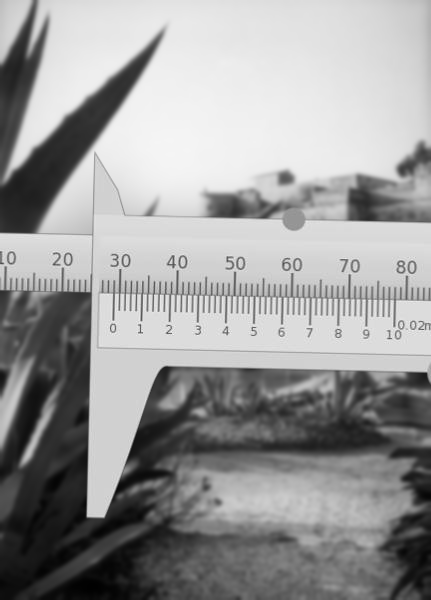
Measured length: 29.0 mm
